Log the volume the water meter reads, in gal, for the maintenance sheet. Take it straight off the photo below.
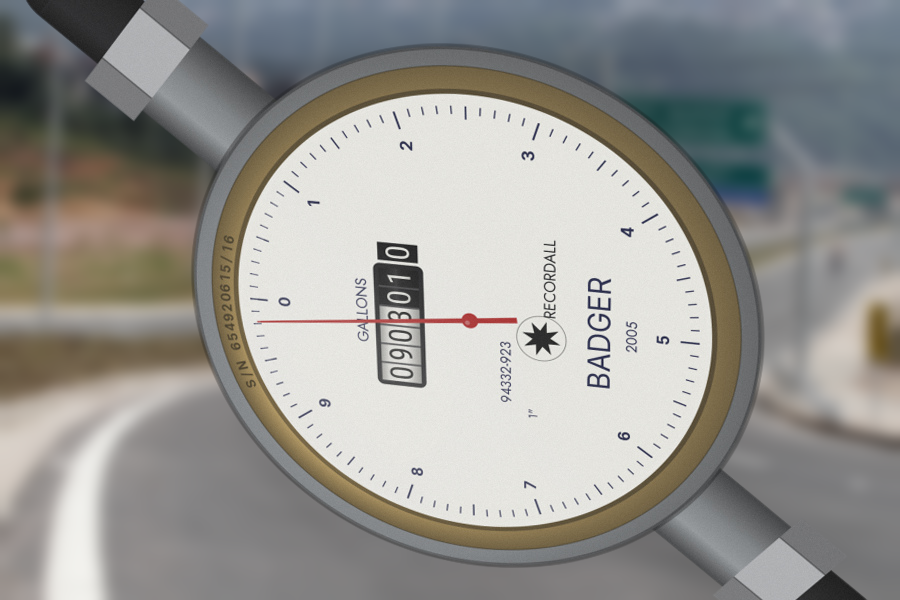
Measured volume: 903009.8 gal
